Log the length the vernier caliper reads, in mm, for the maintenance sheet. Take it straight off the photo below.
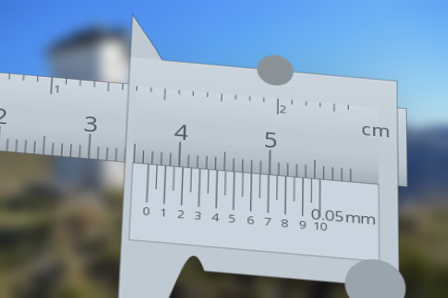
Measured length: 36.6 mm
